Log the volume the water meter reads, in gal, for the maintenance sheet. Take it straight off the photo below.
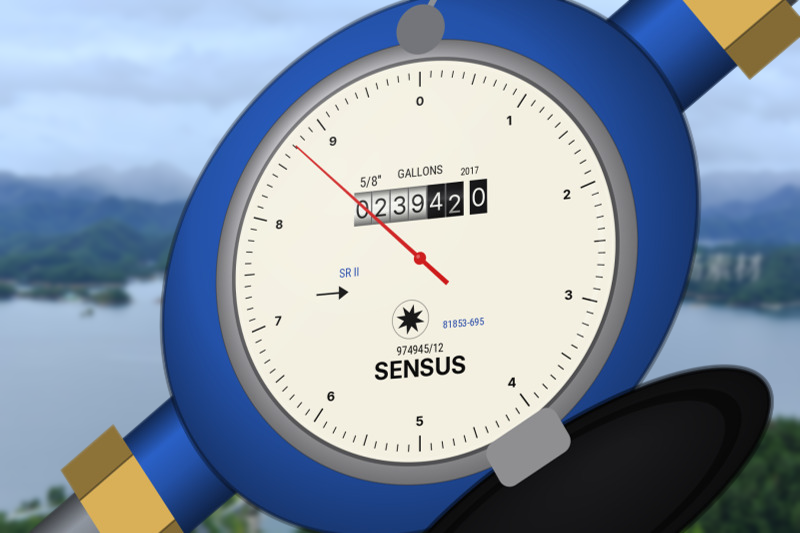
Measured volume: 239418.7 gal
